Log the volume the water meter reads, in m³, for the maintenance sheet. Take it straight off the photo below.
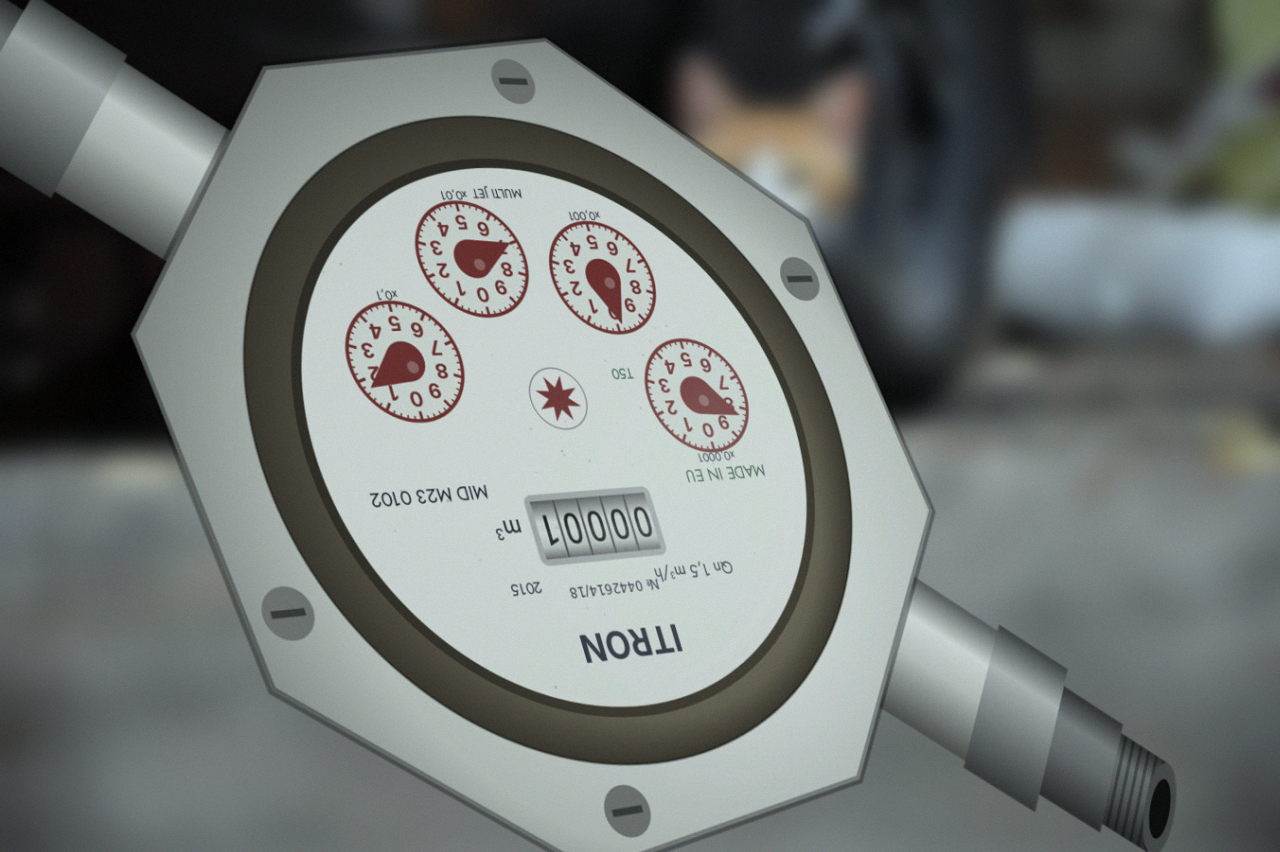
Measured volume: 1.1698 m³
